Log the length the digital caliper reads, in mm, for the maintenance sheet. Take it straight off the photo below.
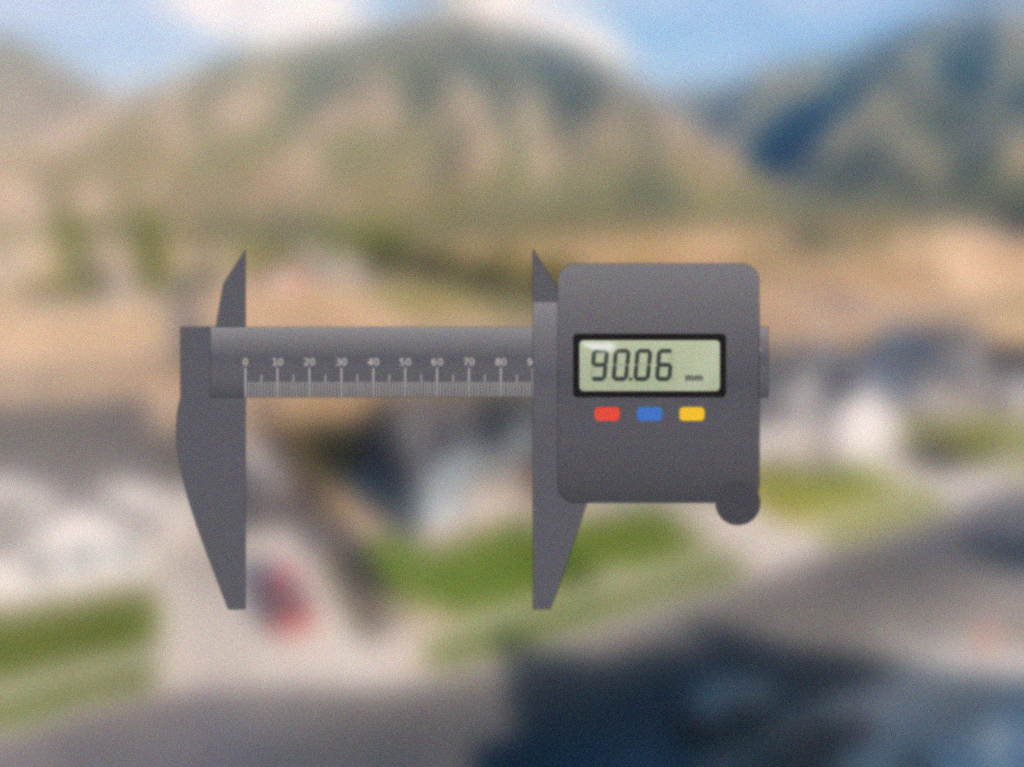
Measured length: 90.06 mm
